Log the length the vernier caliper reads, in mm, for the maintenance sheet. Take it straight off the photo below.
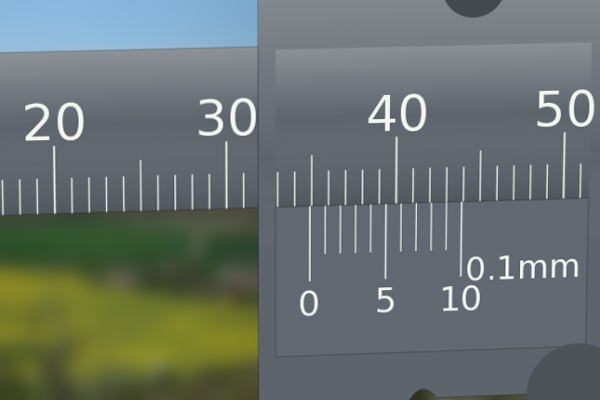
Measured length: 34.9 mm
